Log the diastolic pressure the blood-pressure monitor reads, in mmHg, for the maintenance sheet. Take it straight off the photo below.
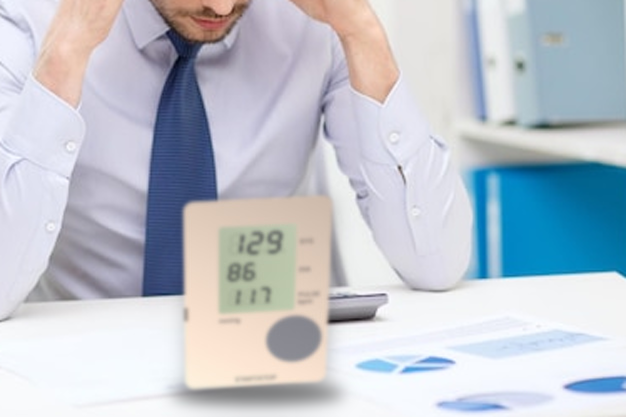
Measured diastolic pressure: 86 mmHg
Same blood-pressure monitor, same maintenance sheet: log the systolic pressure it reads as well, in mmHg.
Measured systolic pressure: 129 mmHg
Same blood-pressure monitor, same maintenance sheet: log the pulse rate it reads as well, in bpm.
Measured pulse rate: 117 bpm
